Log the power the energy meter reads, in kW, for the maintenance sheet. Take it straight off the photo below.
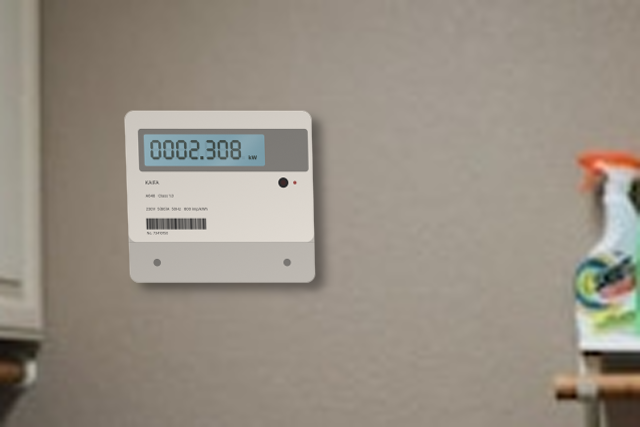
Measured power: 2.308 kW
